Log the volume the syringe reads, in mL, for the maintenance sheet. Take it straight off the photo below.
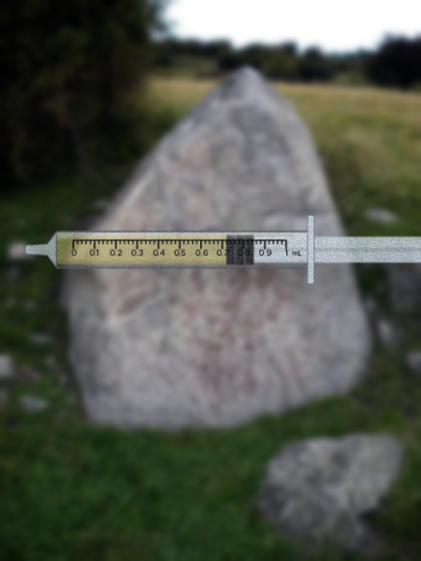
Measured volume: 0.72 mL
